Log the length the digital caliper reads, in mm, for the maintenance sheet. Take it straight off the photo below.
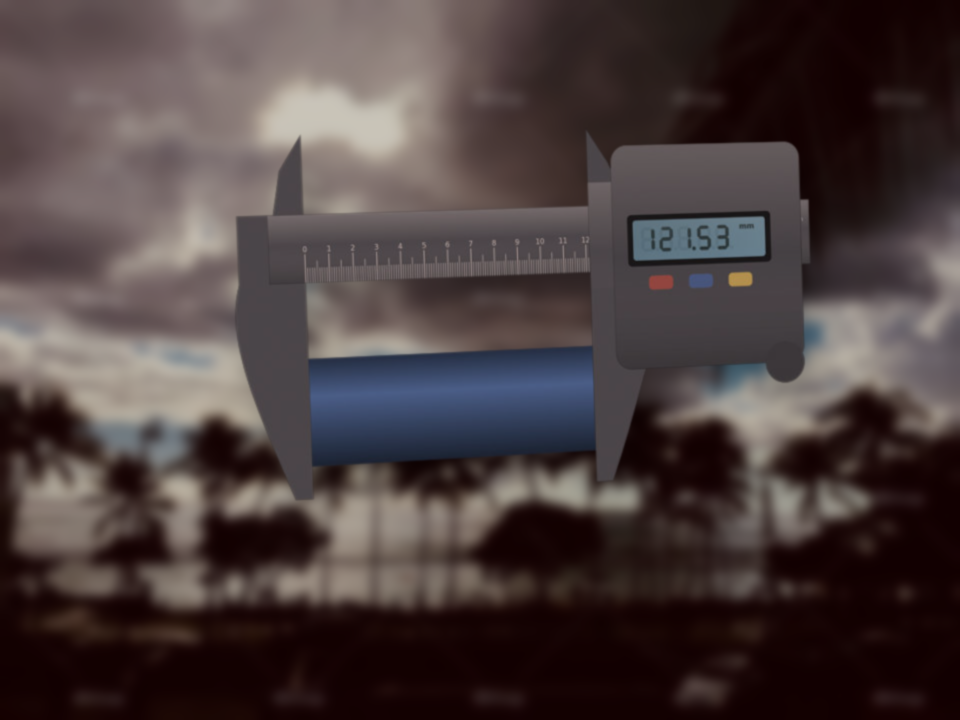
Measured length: 121.53 mm
